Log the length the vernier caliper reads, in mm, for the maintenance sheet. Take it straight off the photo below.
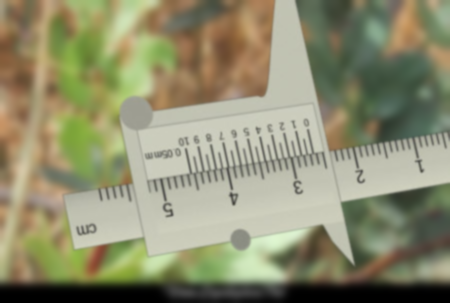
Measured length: 26.5 mm
